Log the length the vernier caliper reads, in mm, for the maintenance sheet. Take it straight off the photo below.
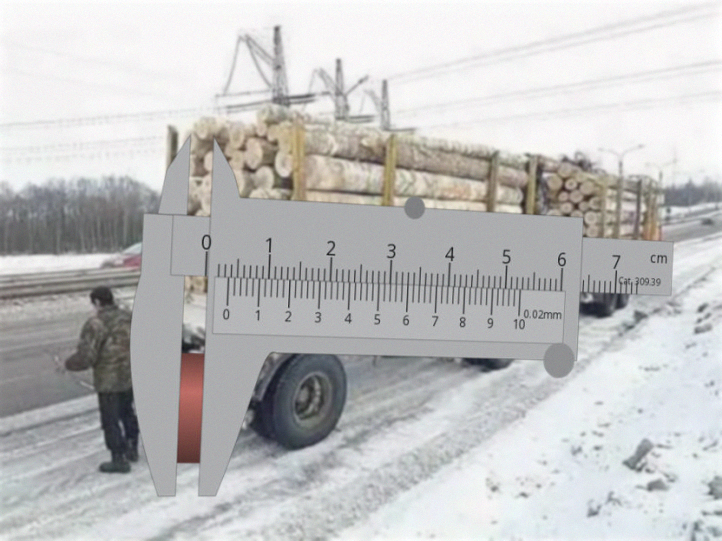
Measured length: 3.6 mm
